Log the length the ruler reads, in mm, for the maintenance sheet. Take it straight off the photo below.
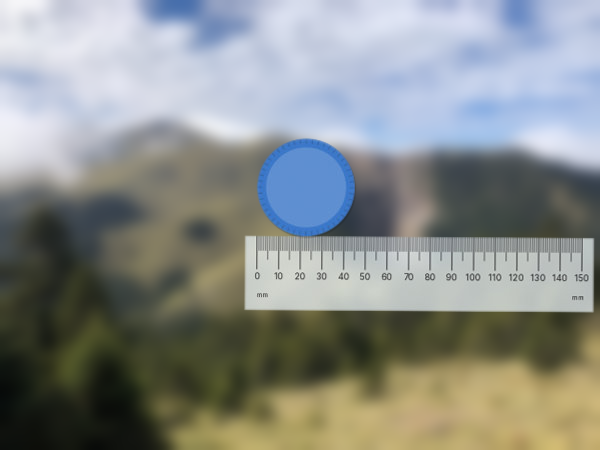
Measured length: 45 mm
